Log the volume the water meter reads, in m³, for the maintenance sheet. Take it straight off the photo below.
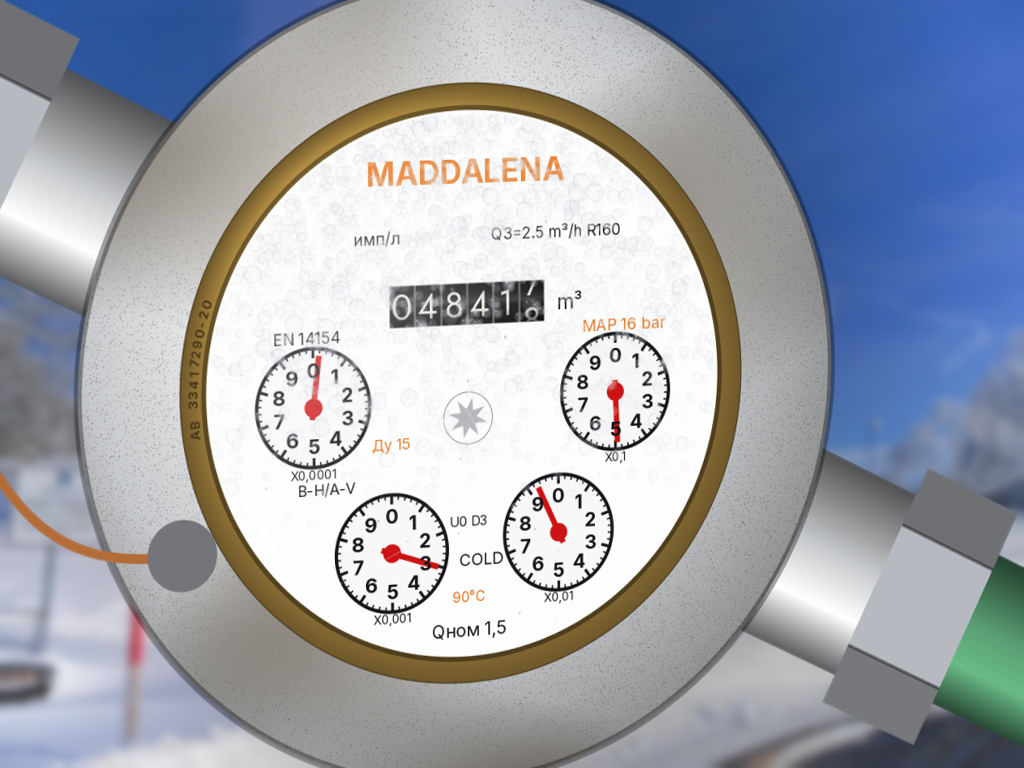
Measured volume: 48417.4930 m³
